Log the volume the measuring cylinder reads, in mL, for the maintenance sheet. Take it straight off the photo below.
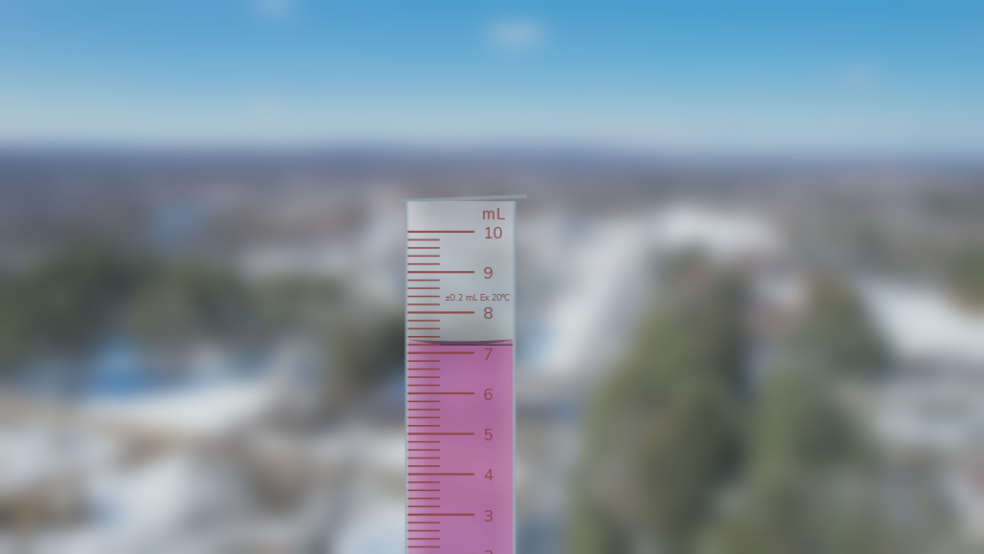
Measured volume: 7.2 mL
